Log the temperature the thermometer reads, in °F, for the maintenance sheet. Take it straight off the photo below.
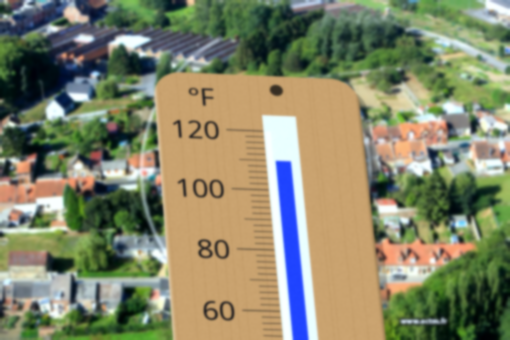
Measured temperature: 110 °F
